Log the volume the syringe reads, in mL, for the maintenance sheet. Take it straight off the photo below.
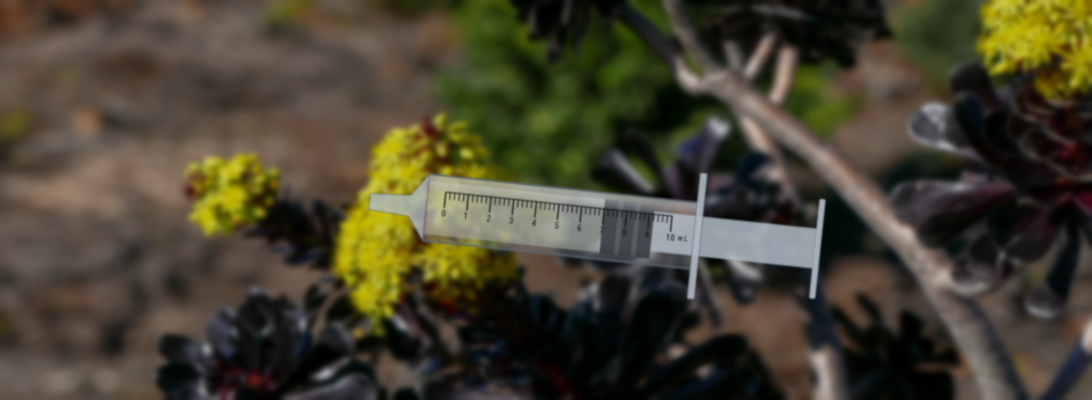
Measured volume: 7 mL
